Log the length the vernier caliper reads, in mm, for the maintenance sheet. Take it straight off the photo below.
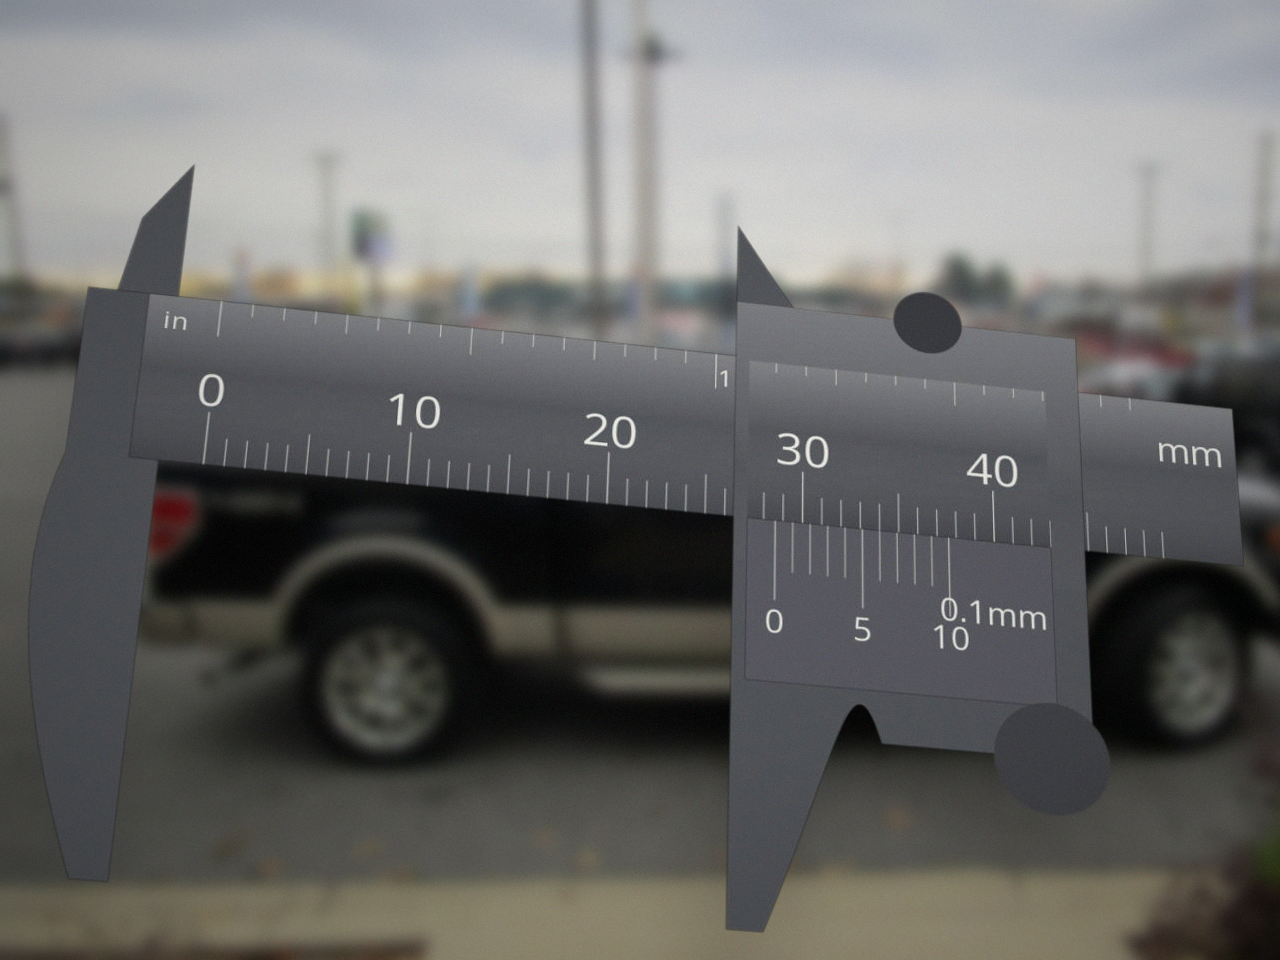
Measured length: 28.6 mm
